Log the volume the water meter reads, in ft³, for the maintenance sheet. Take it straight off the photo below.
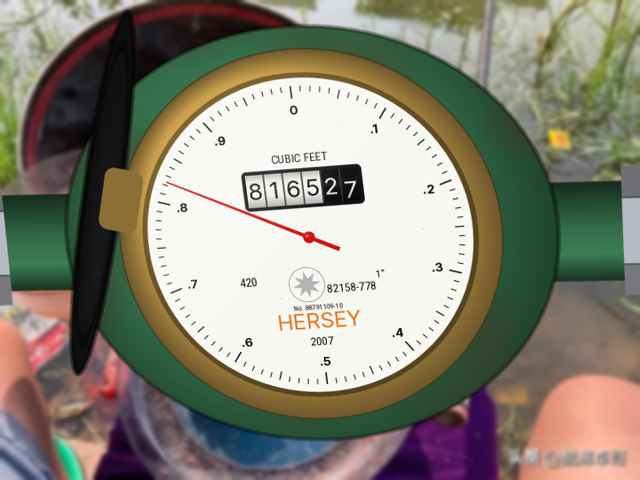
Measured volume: 816526.82 ft³
